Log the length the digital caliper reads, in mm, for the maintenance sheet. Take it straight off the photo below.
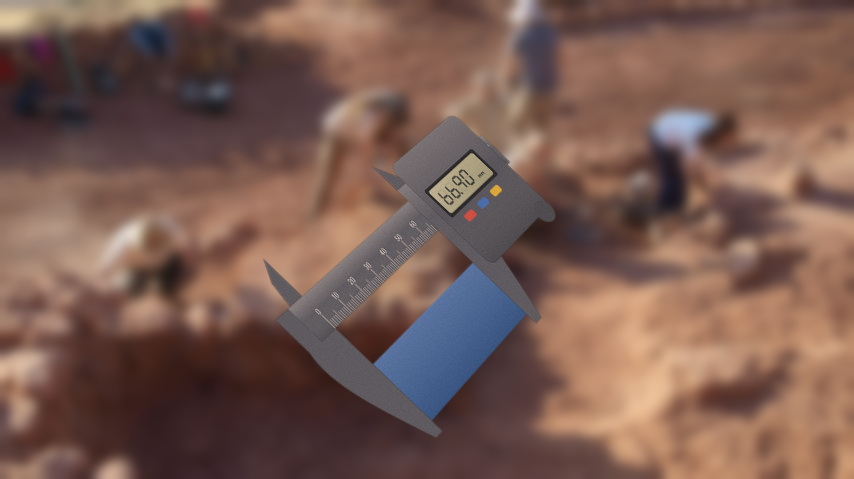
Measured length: 66.90 mm
